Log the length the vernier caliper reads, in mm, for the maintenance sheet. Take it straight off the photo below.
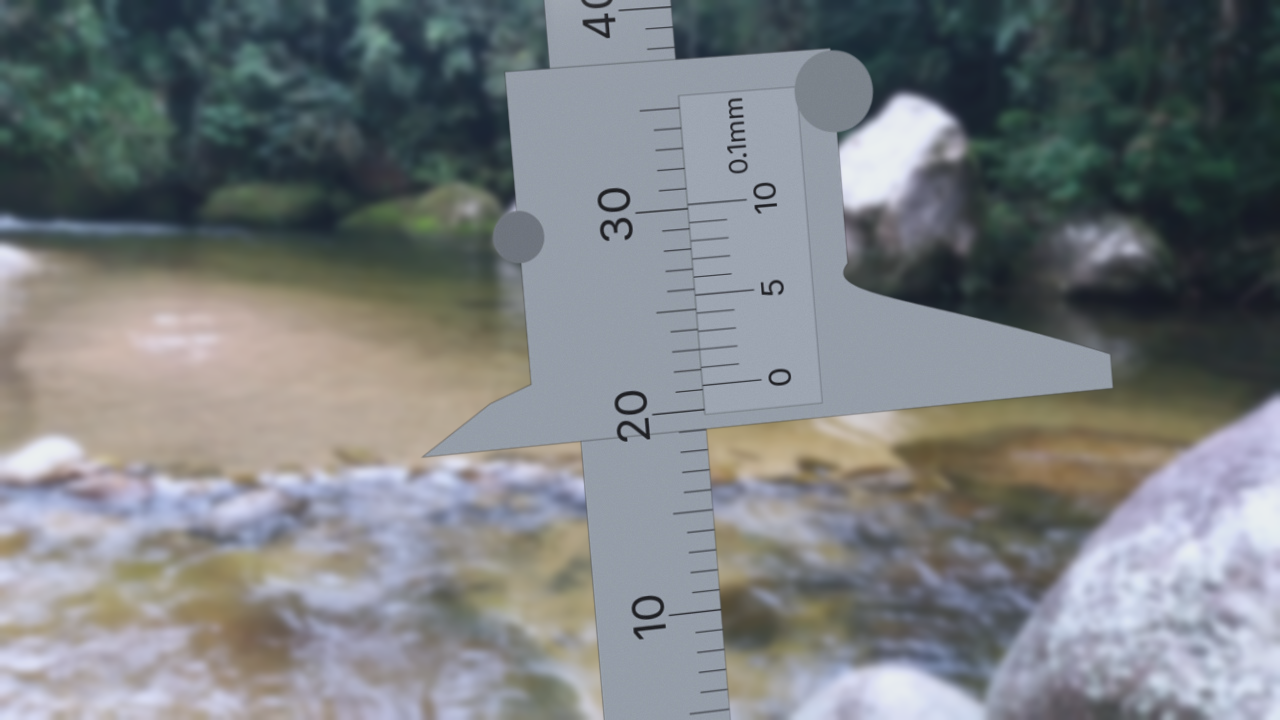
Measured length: 21.2 mm
